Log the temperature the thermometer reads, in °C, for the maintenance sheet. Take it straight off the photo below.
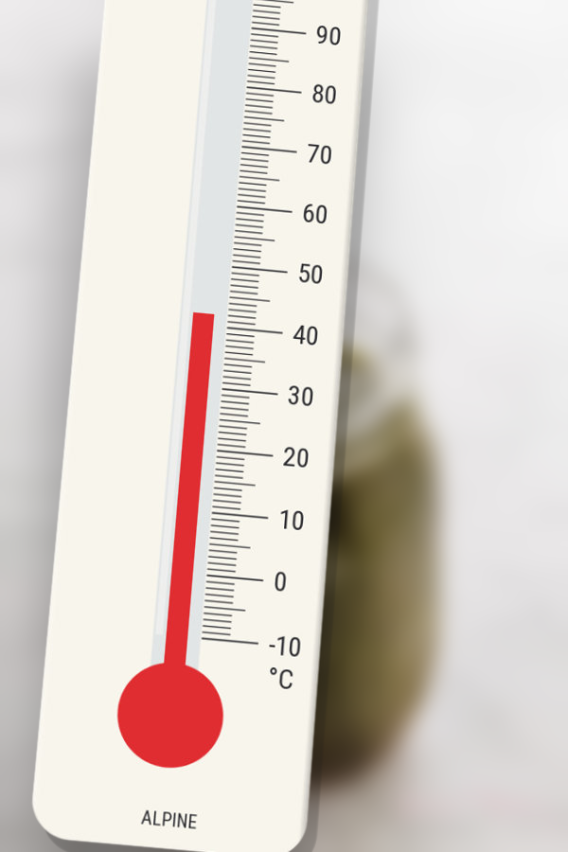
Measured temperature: 42 °C
